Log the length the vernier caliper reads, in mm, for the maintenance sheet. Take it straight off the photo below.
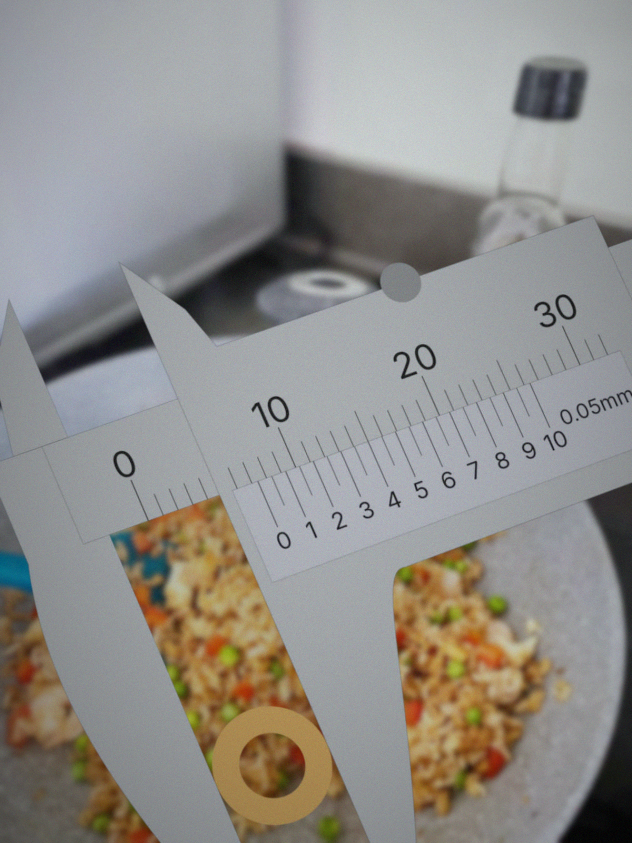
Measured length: 7.4 mm
